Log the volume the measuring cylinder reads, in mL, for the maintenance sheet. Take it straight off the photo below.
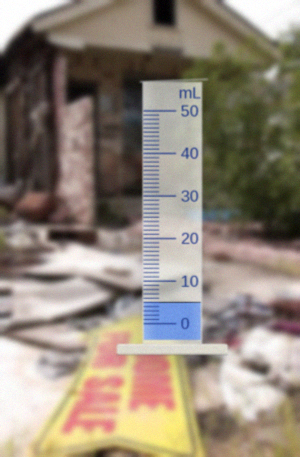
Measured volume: 5 mL
